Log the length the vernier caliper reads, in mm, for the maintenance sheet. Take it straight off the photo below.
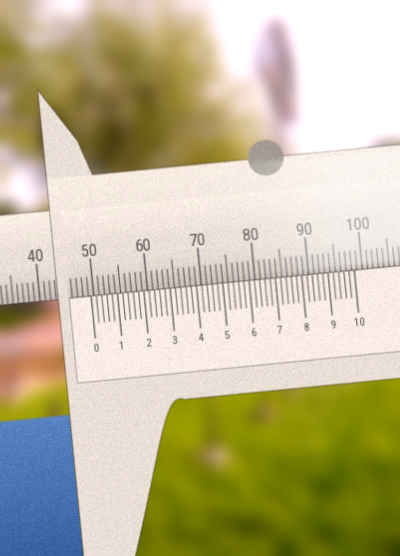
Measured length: 49.5 mm
